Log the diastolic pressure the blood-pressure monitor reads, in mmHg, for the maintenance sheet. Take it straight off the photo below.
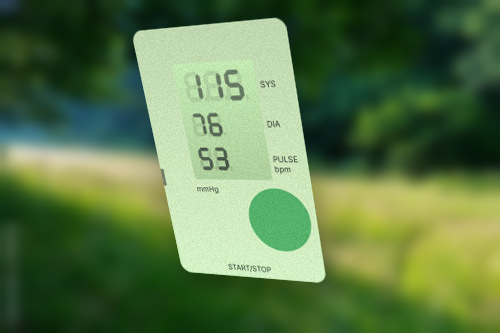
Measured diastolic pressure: 76 mmHg
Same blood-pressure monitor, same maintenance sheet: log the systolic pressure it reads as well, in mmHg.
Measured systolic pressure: 115 mmHg
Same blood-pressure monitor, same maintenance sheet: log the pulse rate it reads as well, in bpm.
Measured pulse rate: 53 bpm
